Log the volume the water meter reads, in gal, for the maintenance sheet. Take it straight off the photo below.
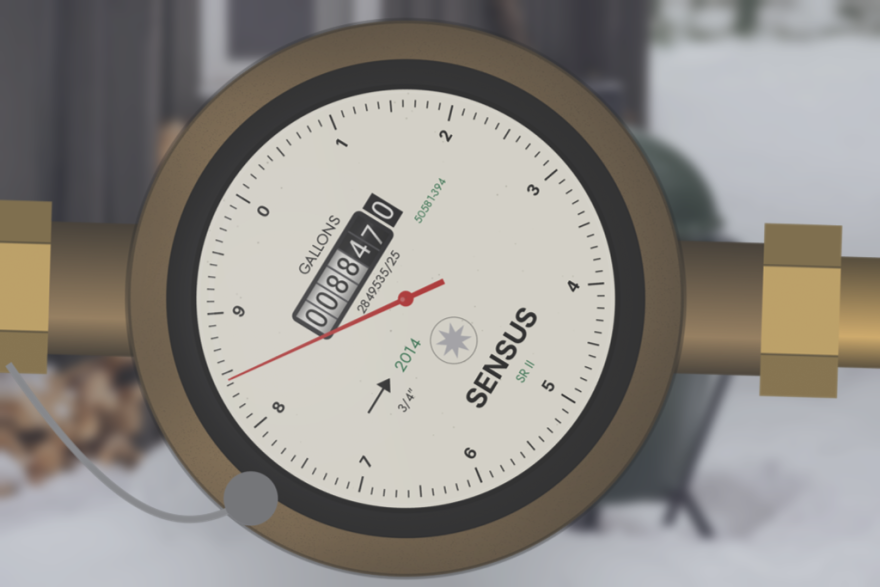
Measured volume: 88468.4 gal
